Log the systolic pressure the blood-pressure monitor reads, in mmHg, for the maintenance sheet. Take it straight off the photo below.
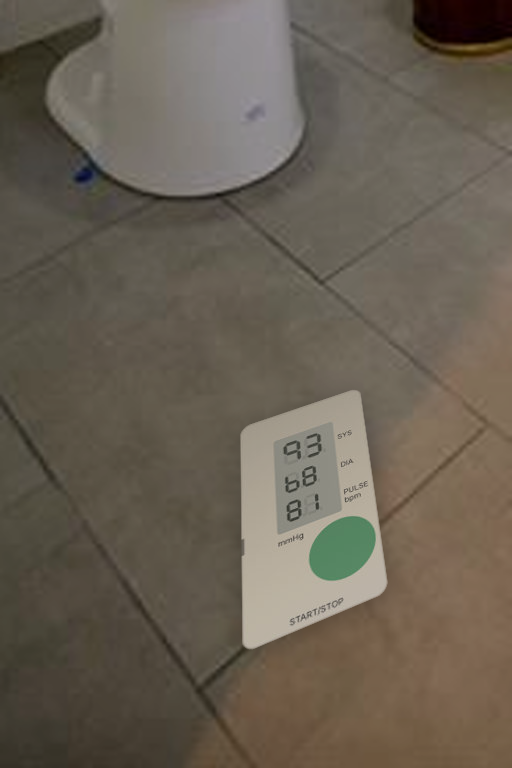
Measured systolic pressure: 93 mmHg
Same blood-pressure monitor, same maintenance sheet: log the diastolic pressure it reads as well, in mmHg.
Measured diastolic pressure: 68 mmHg
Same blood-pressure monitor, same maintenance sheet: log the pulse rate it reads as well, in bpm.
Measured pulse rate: 81 bpm
